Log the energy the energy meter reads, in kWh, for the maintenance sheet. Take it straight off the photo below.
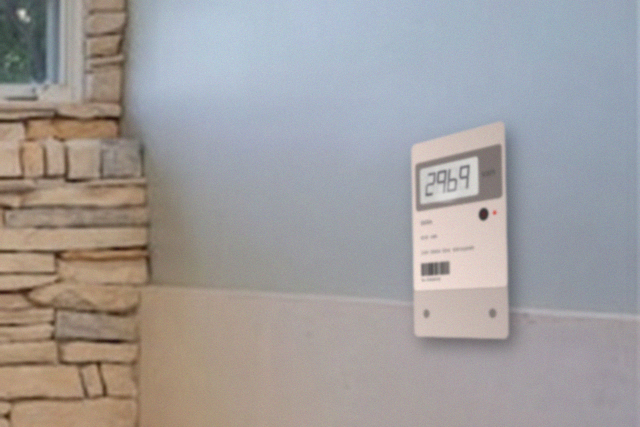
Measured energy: 2969 kWh
